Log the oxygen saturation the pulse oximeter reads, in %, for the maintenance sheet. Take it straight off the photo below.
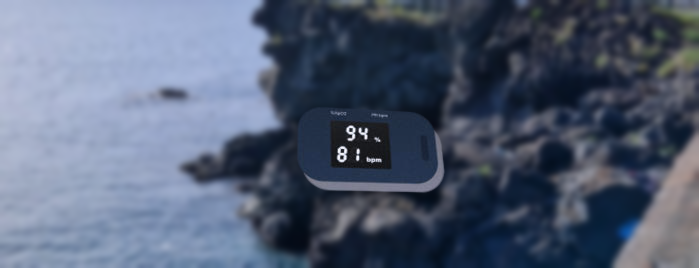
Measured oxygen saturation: 94 %
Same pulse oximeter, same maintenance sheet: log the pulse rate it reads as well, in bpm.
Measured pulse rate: 81 bpm
